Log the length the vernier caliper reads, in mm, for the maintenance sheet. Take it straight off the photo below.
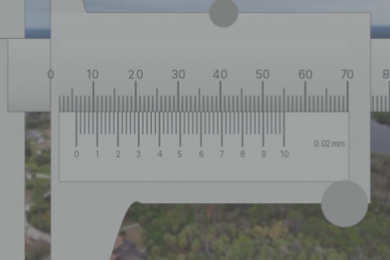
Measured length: 6.0 mm
